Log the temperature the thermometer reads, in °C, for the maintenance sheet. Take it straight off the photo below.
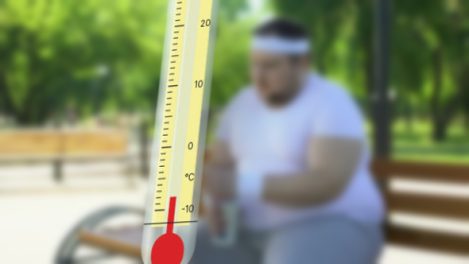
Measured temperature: -8 °C
